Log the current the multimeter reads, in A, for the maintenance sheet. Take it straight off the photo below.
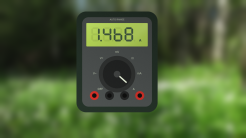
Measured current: 1.468 A
